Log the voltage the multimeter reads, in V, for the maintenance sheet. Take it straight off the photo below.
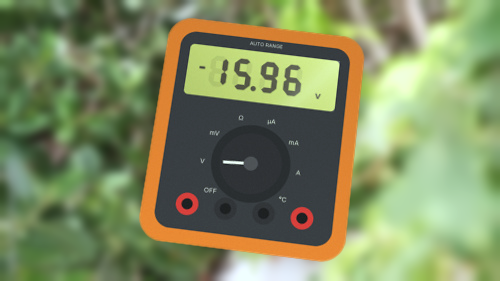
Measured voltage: -15.96 V
